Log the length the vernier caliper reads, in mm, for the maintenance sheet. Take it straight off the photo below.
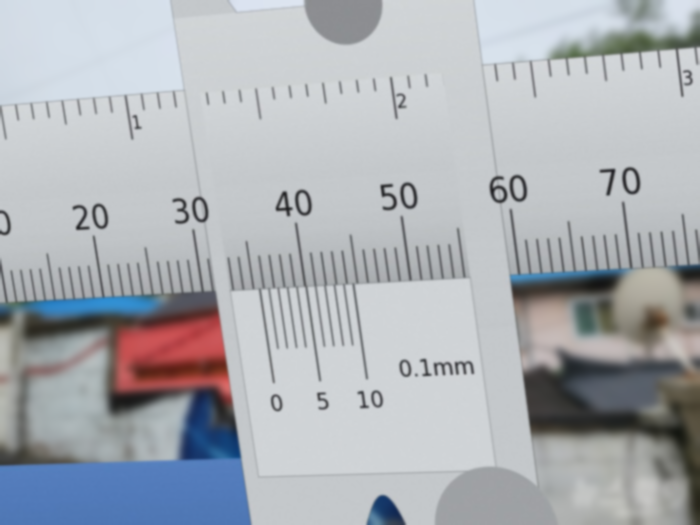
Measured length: 35.6 mm
